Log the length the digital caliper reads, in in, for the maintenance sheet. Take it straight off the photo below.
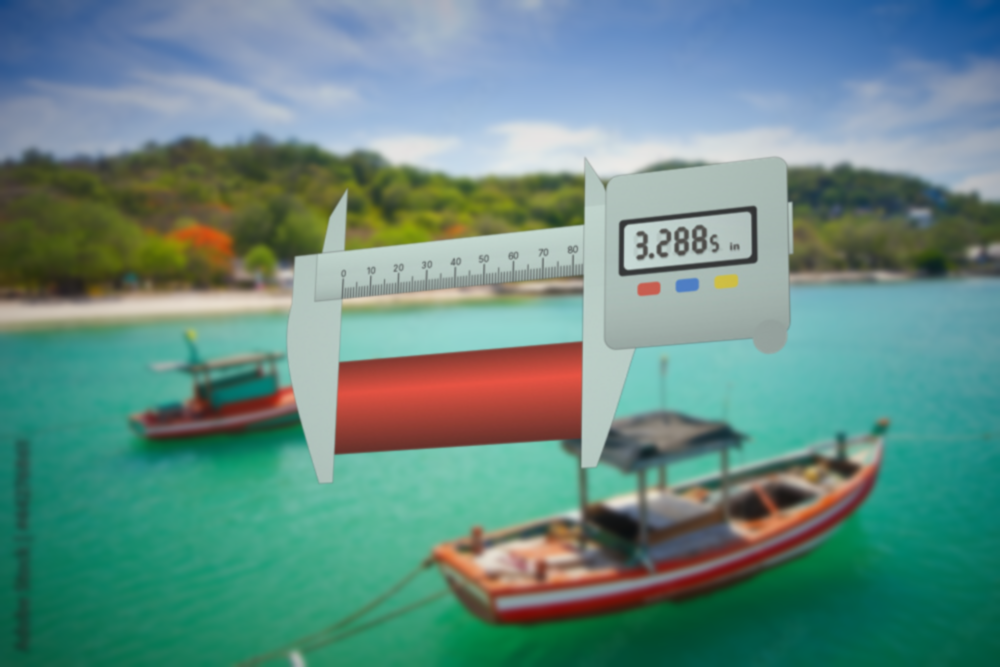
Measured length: 3.2885 in
